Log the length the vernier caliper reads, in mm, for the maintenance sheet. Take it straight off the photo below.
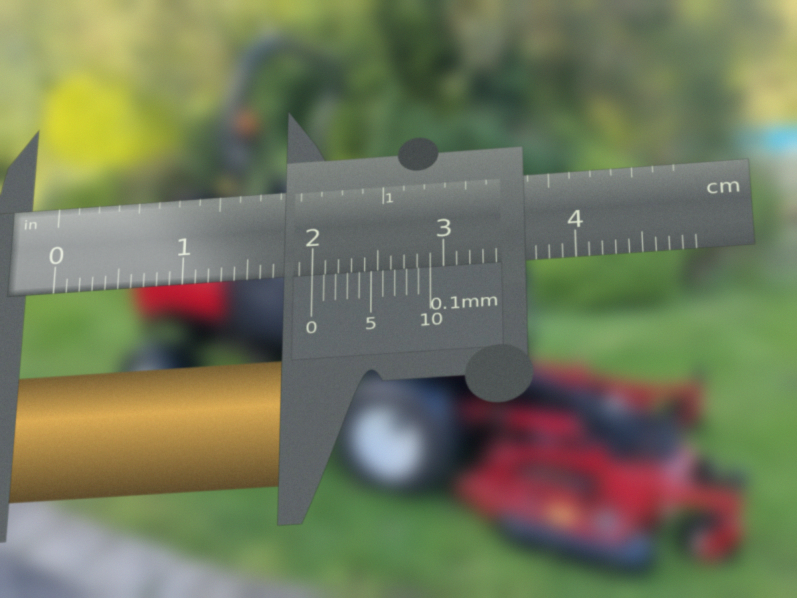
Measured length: 20.0 mm
